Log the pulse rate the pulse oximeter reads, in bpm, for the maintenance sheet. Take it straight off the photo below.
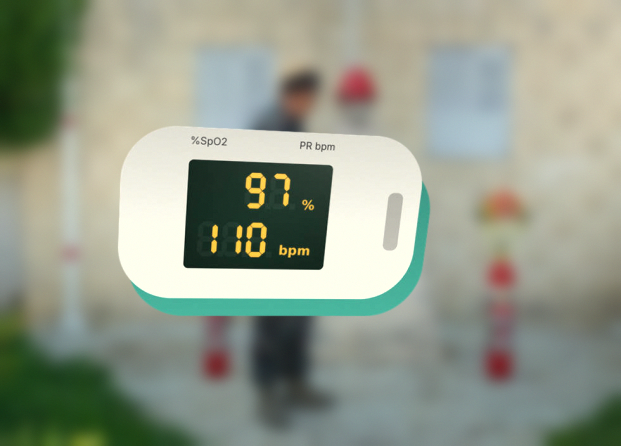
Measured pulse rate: 110 bpm
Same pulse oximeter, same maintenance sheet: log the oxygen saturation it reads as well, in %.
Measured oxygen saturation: 97 %
